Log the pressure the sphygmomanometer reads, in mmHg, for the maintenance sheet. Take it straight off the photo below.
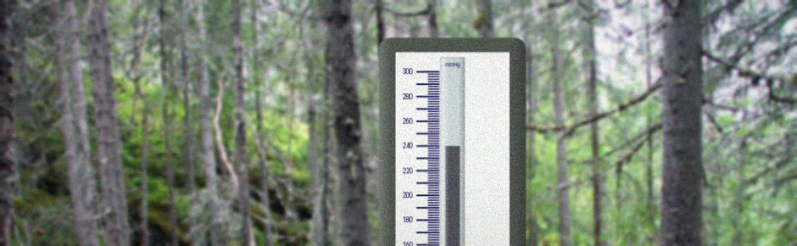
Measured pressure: 240 mmHg
